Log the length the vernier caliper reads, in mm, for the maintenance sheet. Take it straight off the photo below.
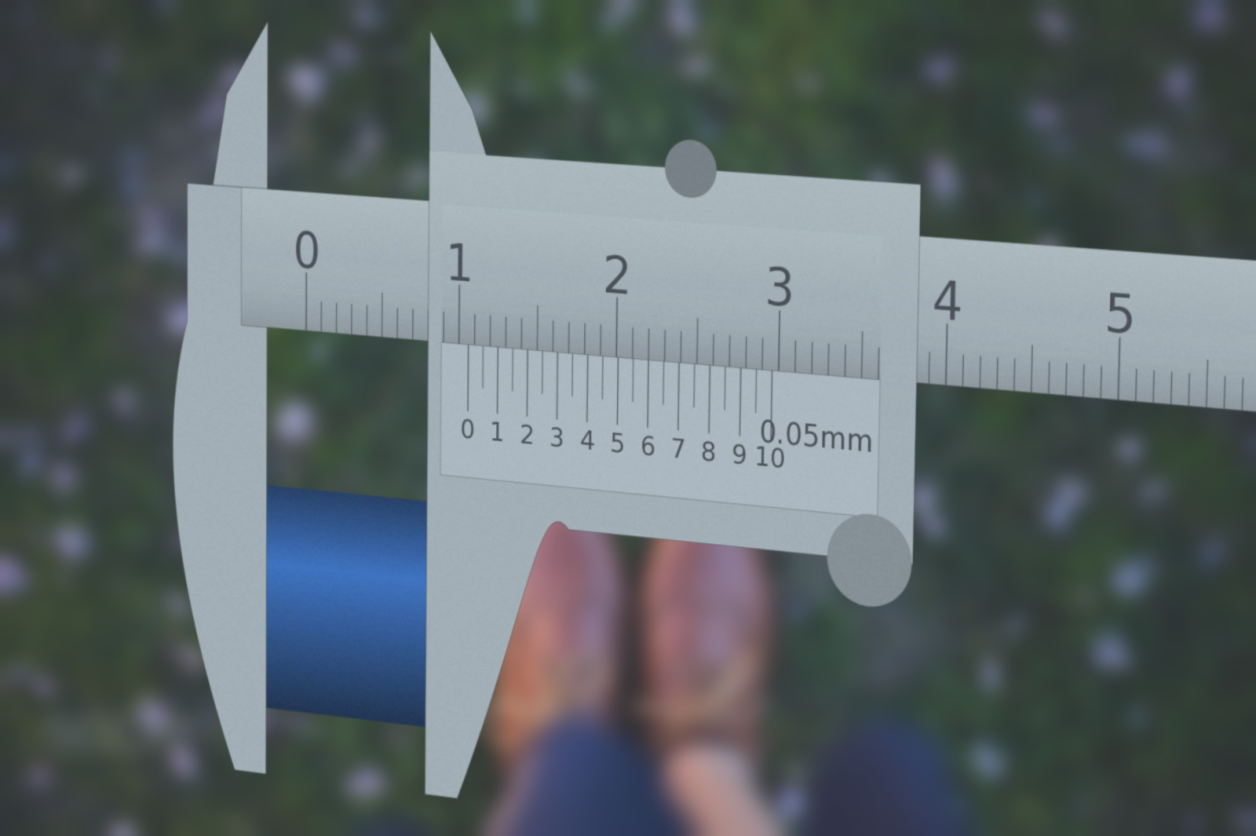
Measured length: 10.6 mm
